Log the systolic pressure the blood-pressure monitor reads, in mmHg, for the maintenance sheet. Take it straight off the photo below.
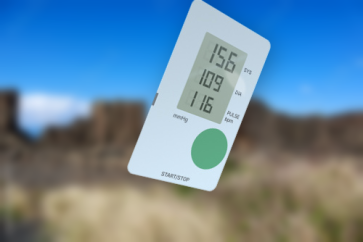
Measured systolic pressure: 156 mmHg
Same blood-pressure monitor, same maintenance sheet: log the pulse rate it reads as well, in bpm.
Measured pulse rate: 116 bpm
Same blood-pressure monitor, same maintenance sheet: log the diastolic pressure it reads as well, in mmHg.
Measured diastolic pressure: 109 mmHg
